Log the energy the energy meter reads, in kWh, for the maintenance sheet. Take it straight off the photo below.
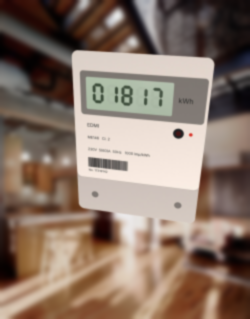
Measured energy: 1817 kWh
